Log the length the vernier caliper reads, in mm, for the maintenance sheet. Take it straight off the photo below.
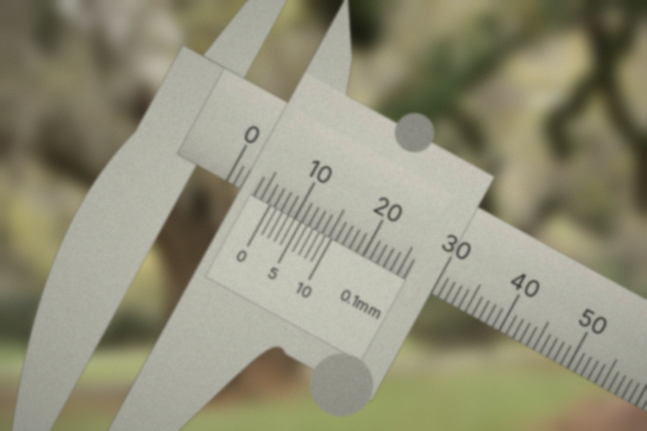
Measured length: 6.4 mm
